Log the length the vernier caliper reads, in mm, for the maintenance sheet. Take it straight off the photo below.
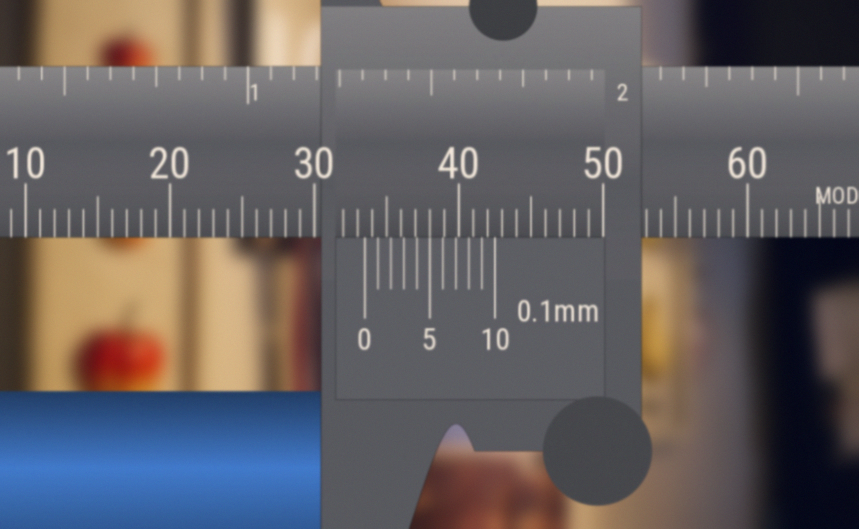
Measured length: 33.5 mm
